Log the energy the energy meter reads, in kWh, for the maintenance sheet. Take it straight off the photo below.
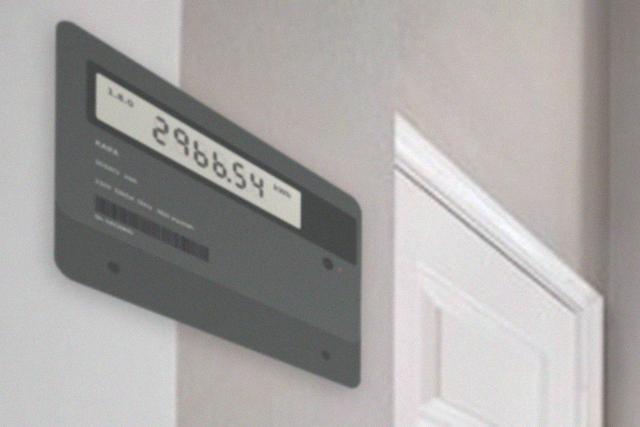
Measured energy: 2966.54 kWh
